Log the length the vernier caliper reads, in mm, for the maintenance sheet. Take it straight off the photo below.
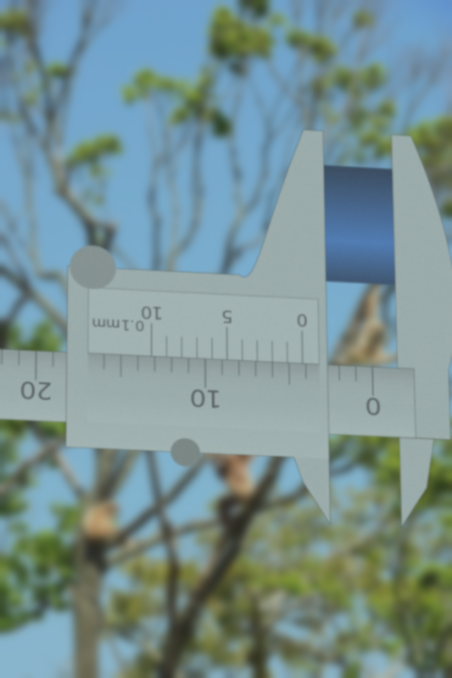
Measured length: 4.2 mm
